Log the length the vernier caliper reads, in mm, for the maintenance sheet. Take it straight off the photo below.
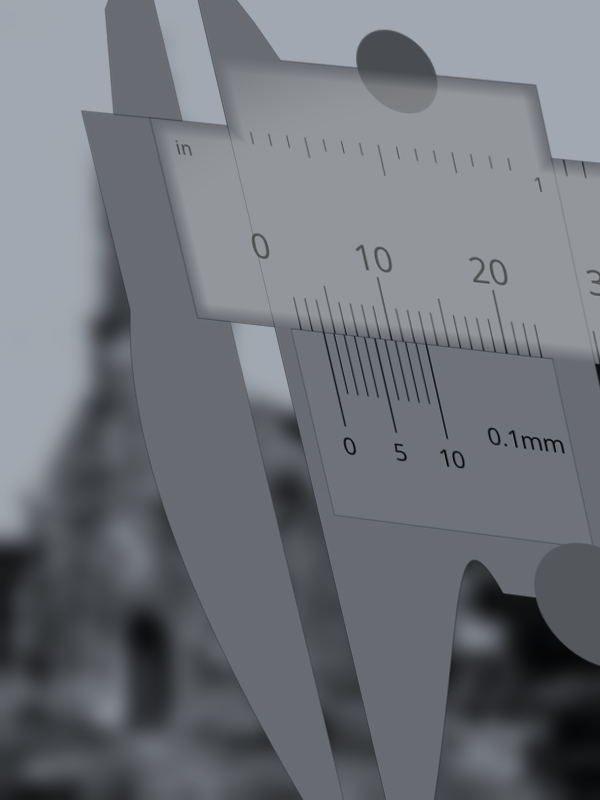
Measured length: 4.0 mm
